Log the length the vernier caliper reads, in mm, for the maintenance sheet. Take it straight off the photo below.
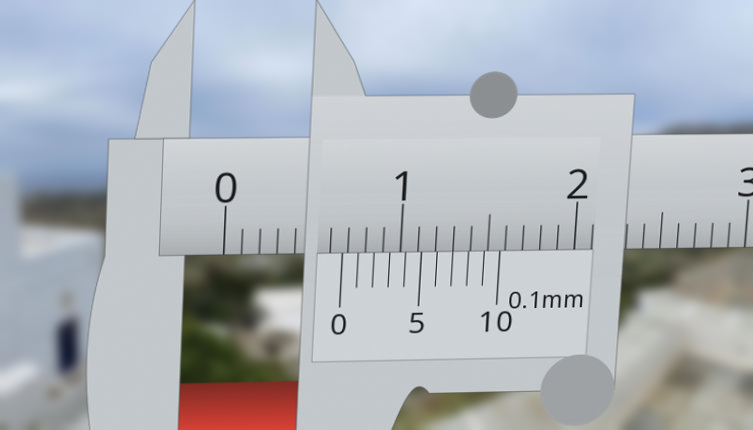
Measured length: 6.7 mm
